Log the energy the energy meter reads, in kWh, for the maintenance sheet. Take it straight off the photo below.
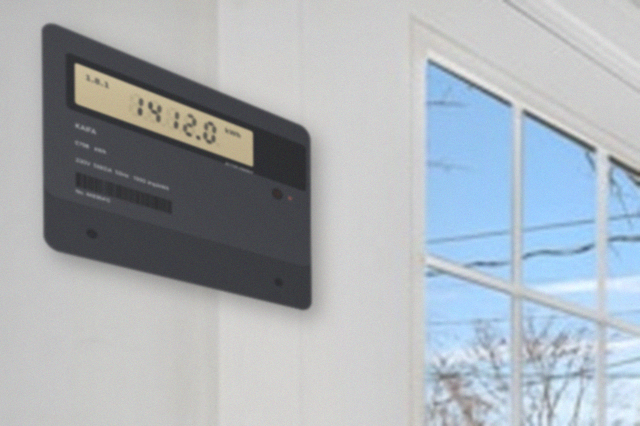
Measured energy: 1412.0 kWh
